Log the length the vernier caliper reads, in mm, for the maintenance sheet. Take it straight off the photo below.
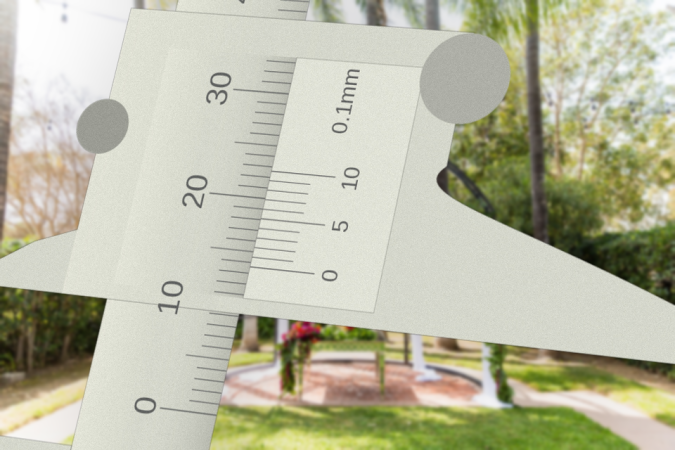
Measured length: 13.6 mm
